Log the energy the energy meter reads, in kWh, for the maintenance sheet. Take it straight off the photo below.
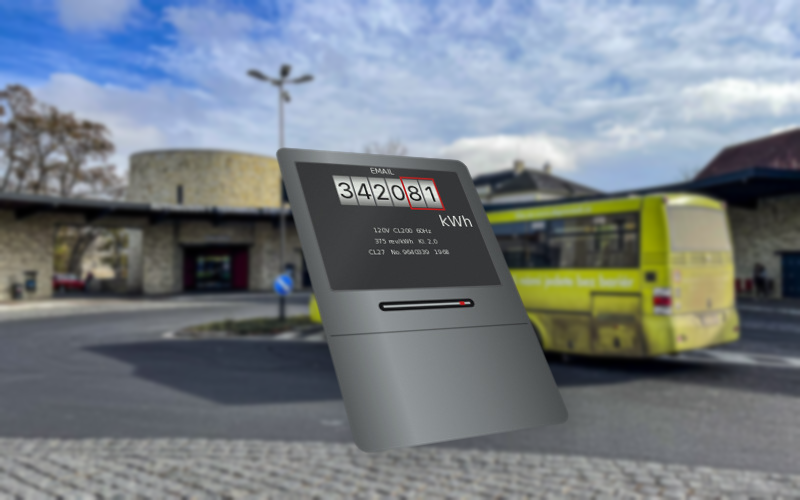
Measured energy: 3420.81 kWh
